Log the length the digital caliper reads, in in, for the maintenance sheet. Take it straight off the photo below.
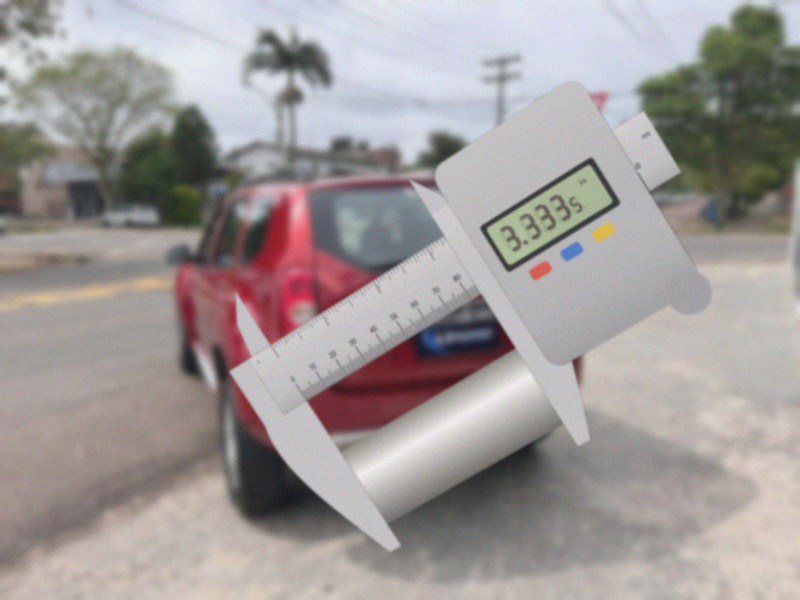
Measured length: 3.3335 in
